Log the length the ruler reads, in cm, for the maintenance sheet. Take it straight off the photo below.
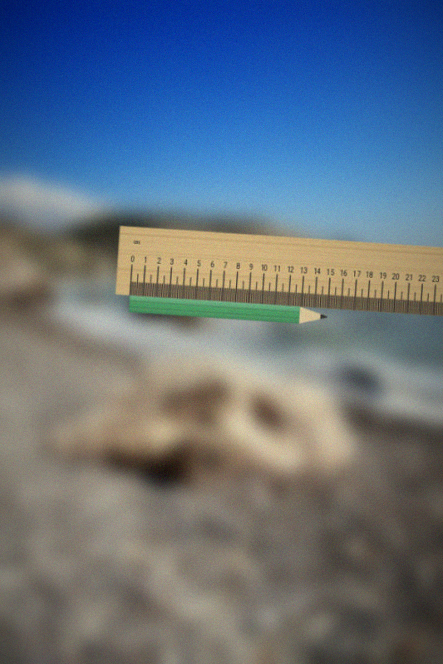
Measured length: 15 cm
